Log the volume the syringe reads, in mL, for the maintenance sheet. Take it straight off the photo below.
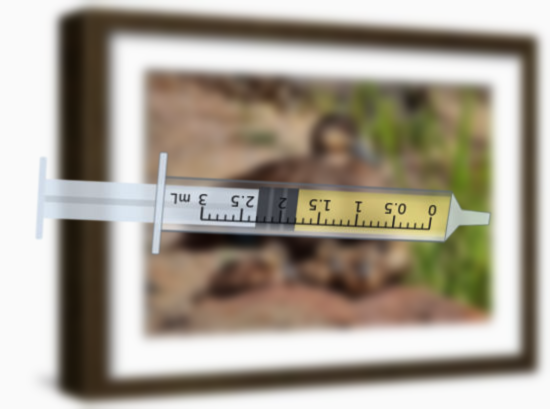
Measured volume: 1.8 mL
